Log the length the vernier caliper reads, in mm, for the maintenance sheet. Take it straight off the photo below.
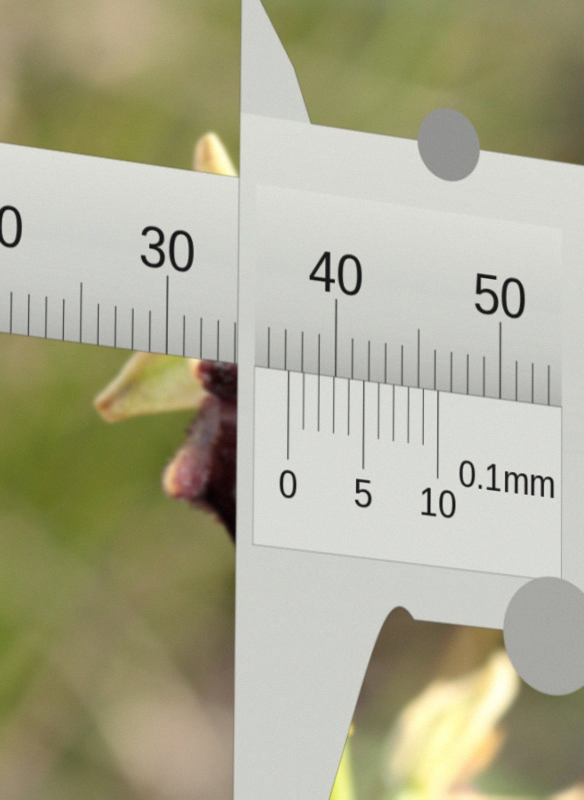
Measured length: 37.2 mm
